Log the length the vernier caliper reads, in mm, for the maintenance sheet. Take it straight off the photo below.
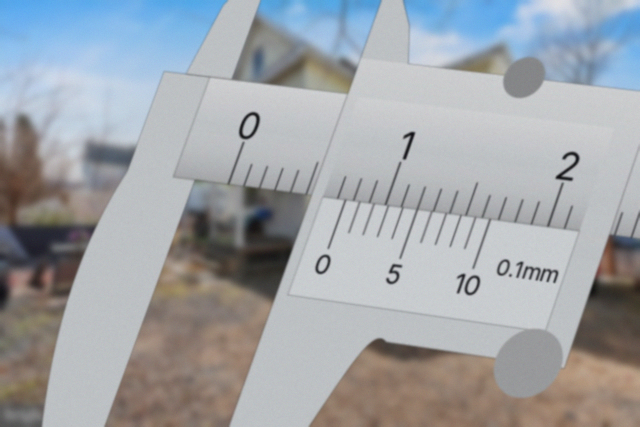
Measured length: 7.5 mm
